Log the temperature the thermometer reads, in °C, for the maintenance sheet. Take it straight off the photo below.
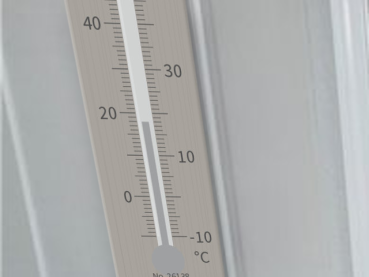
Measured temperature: 18 °C
